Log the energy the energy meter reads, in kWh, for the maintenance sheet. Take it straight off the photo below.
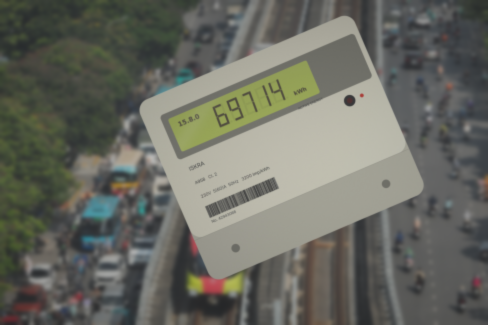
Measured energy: 69714 kWh
